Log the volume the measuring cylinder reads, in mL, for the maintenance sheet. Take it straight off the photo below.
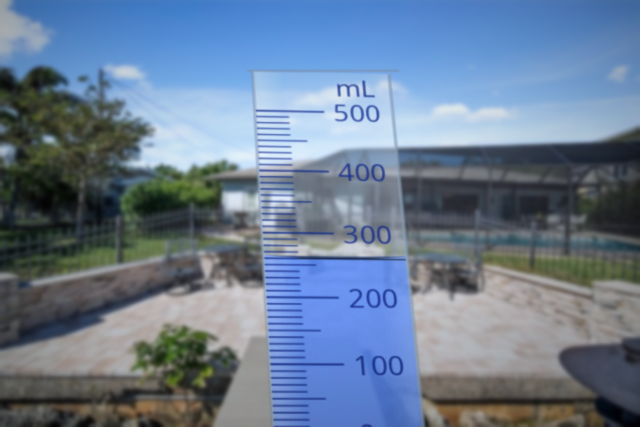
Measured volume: 260 mL
